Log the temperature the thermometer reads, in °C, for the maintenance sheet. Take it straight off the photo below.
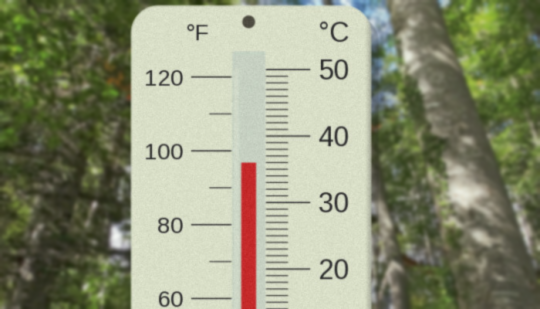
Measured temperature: 36 °C
